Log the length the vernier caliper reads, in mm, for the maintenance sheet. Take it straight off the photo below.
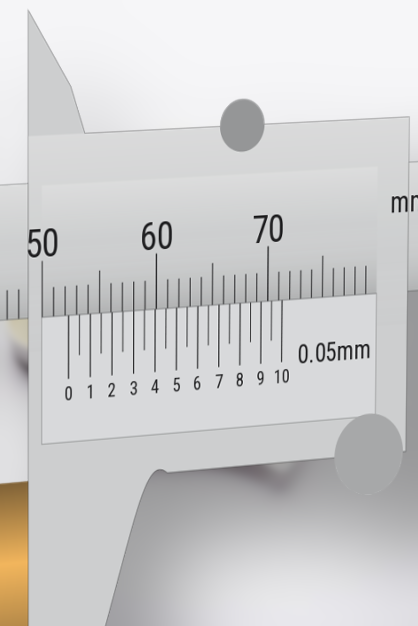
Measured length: 52.3 mm
